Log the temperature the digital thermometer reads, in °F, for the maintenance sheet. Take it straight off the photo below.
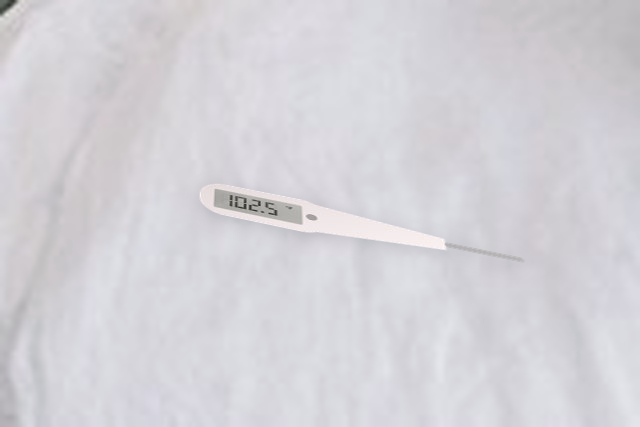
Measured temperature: 102.5 °F
